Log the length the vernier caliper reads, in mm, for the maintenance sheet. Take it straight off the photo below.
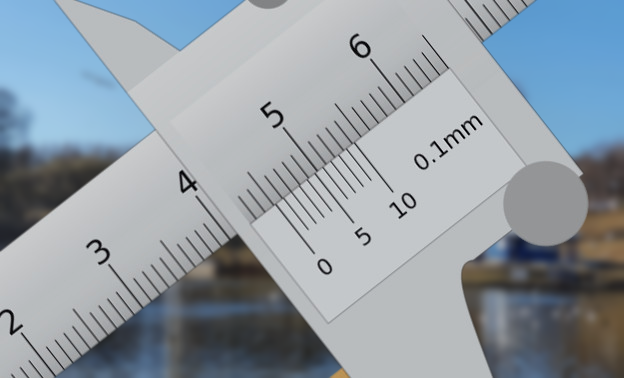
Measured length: 45.2 mm
